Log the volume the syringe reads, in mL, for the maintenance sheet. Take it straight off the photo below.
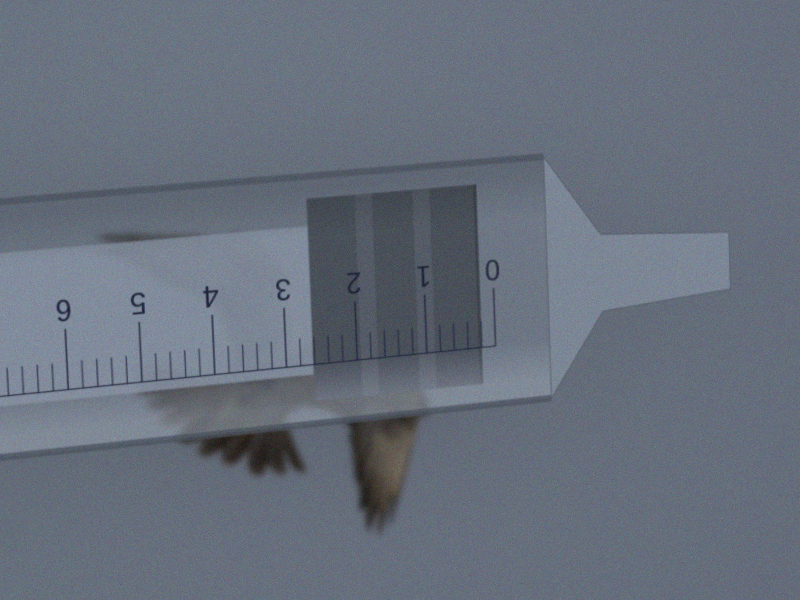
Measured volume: 0.2 mL
